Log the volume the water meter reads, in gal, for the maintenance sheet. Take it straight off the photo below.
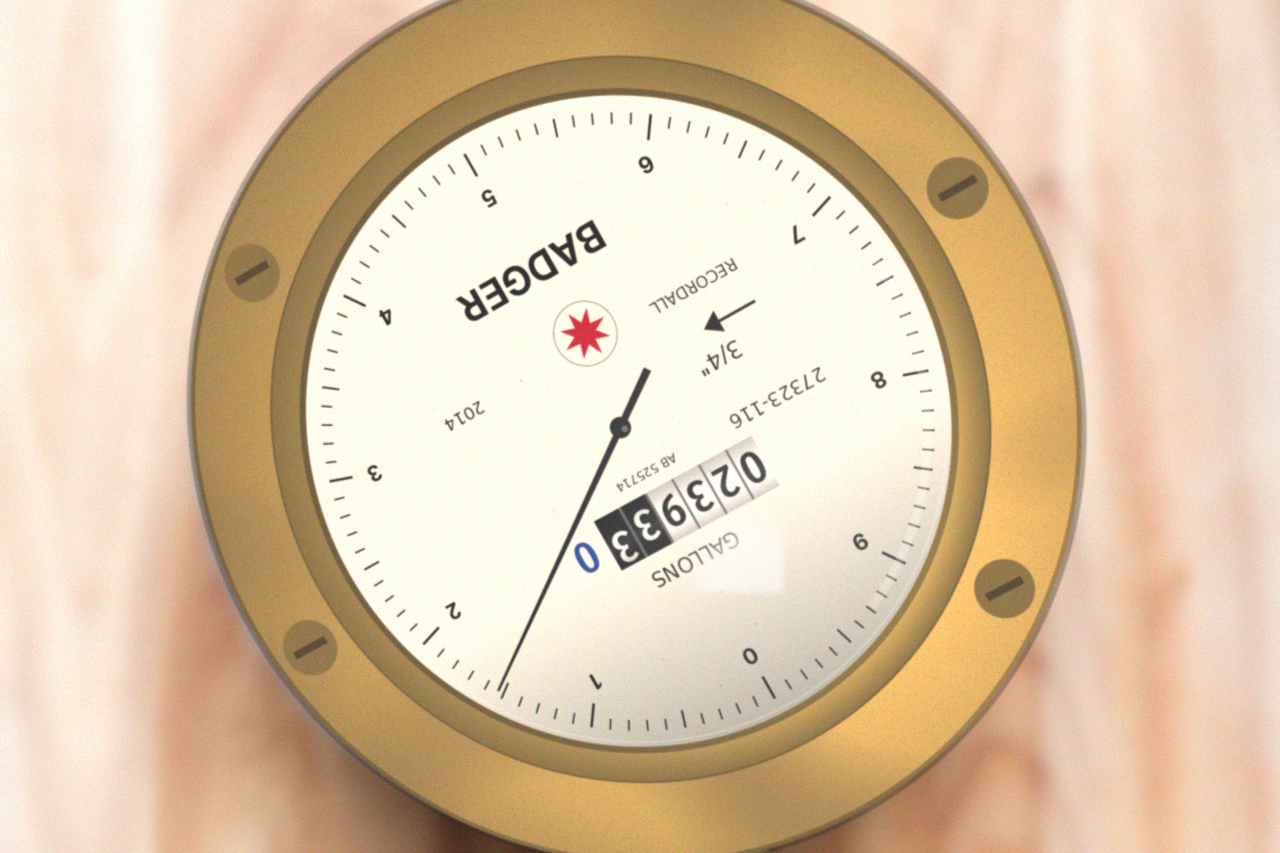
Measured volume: 239331.5 gal
